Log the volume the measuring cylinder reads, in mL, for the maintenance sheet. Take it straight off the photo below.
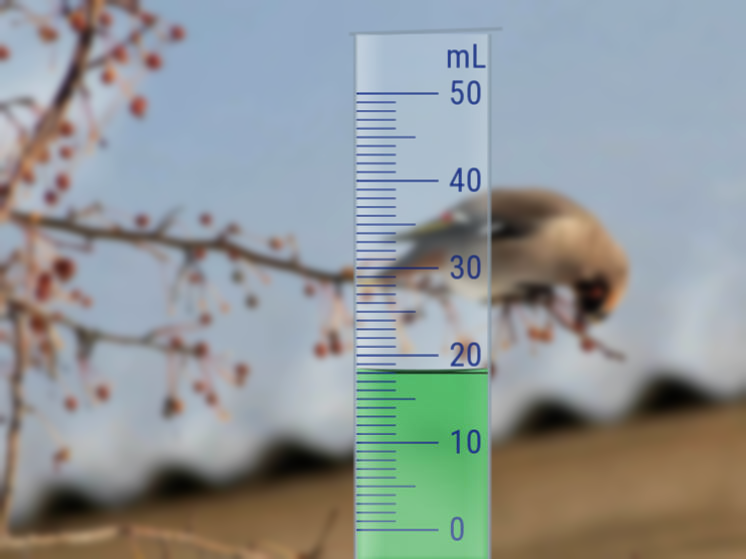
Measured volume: 18 mL
